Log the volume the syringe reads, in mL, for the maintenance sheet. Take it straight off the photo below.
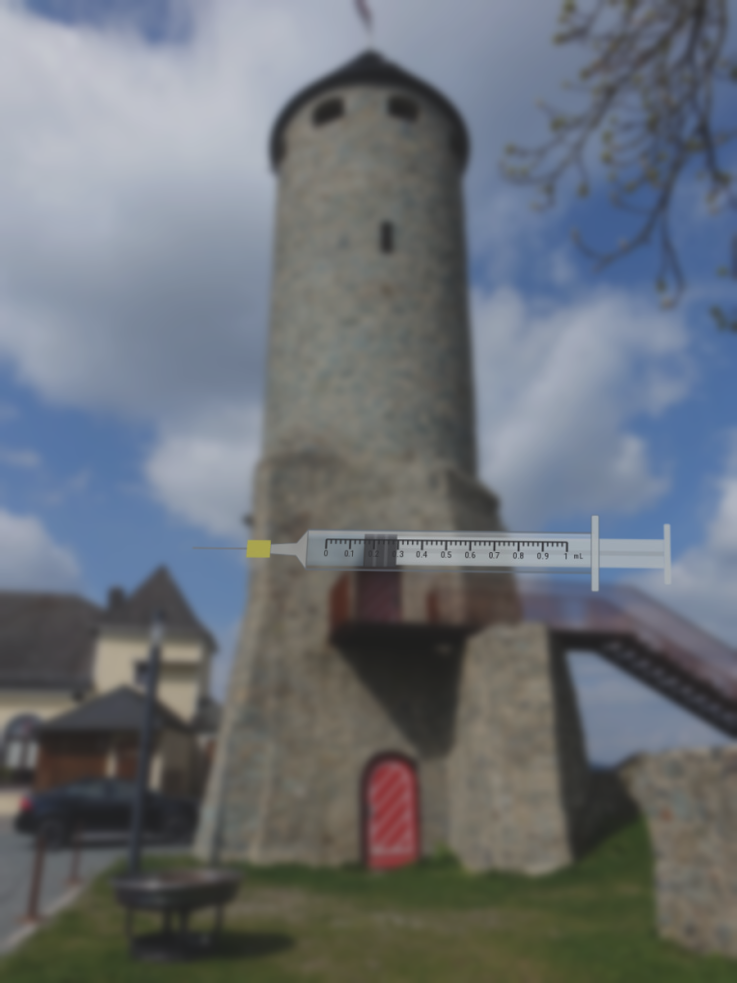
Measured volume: 0.16 mL
